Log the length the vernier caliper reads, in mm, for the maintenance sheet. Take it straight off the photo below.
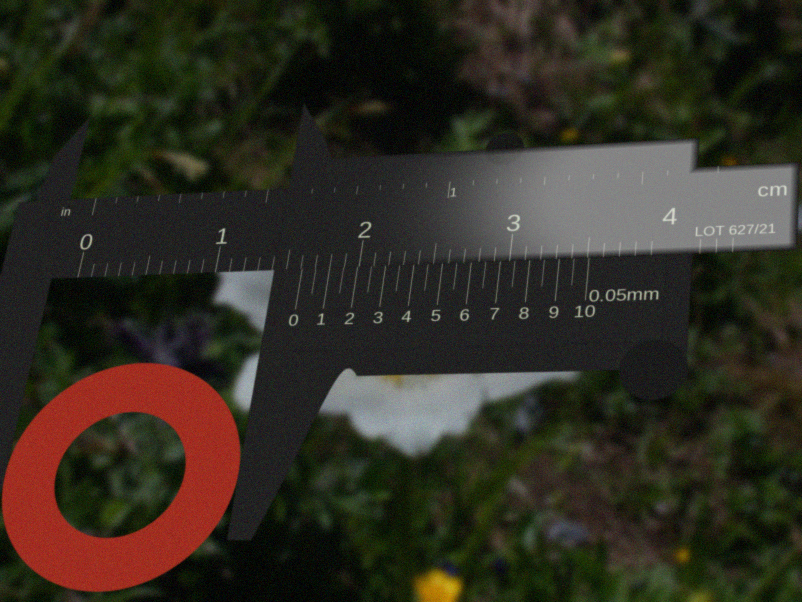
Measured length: 16.1 mm
